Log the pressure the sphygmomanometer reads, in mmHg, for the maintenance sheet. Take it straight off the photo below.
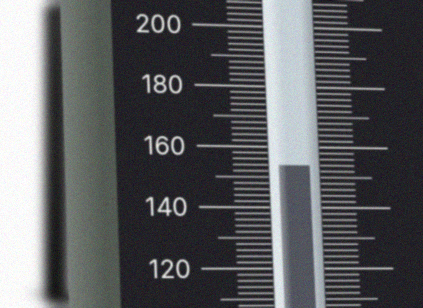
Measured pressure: 154 mmHg
